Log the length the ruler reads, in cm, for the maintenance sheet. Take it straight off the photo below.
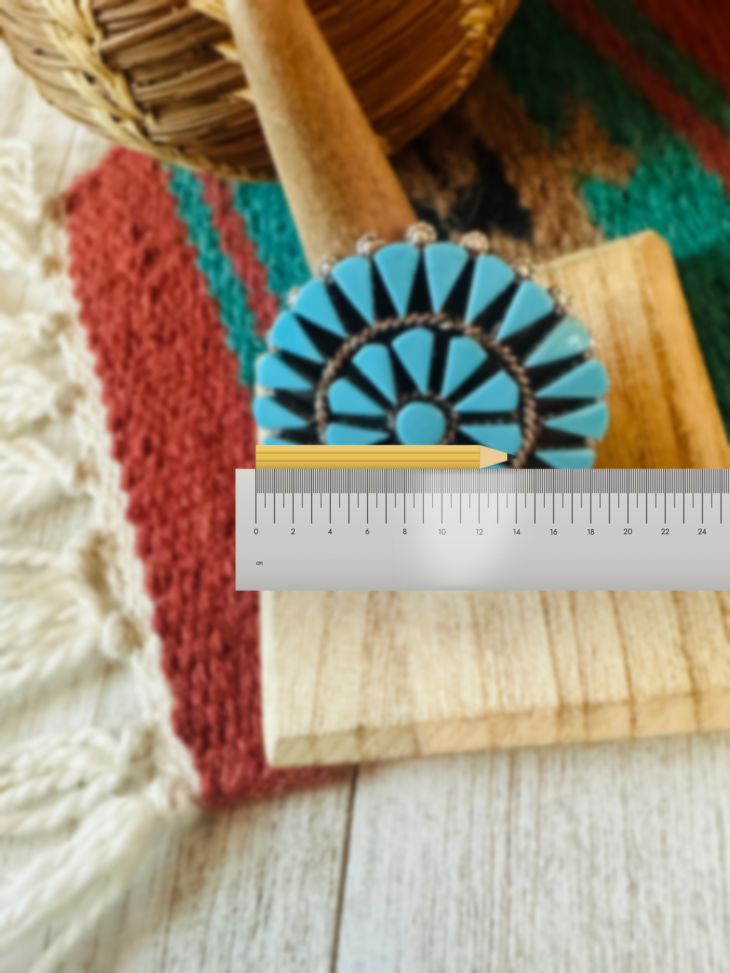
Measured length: 14 cm
